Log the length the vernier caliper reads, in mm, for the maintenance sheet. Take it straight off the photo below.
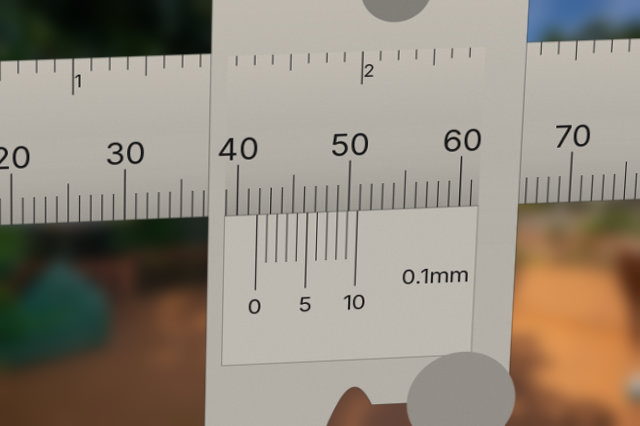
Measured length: 41.8 mm
